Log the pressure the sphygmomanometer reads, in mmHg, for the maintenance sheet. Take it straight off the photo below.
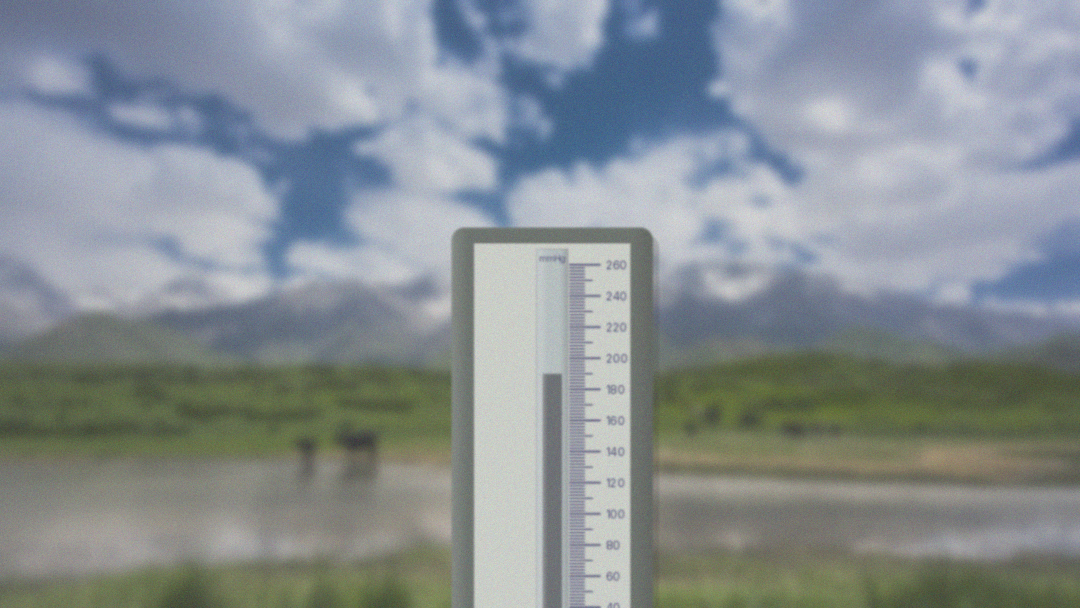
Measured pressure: 190 mmHg
